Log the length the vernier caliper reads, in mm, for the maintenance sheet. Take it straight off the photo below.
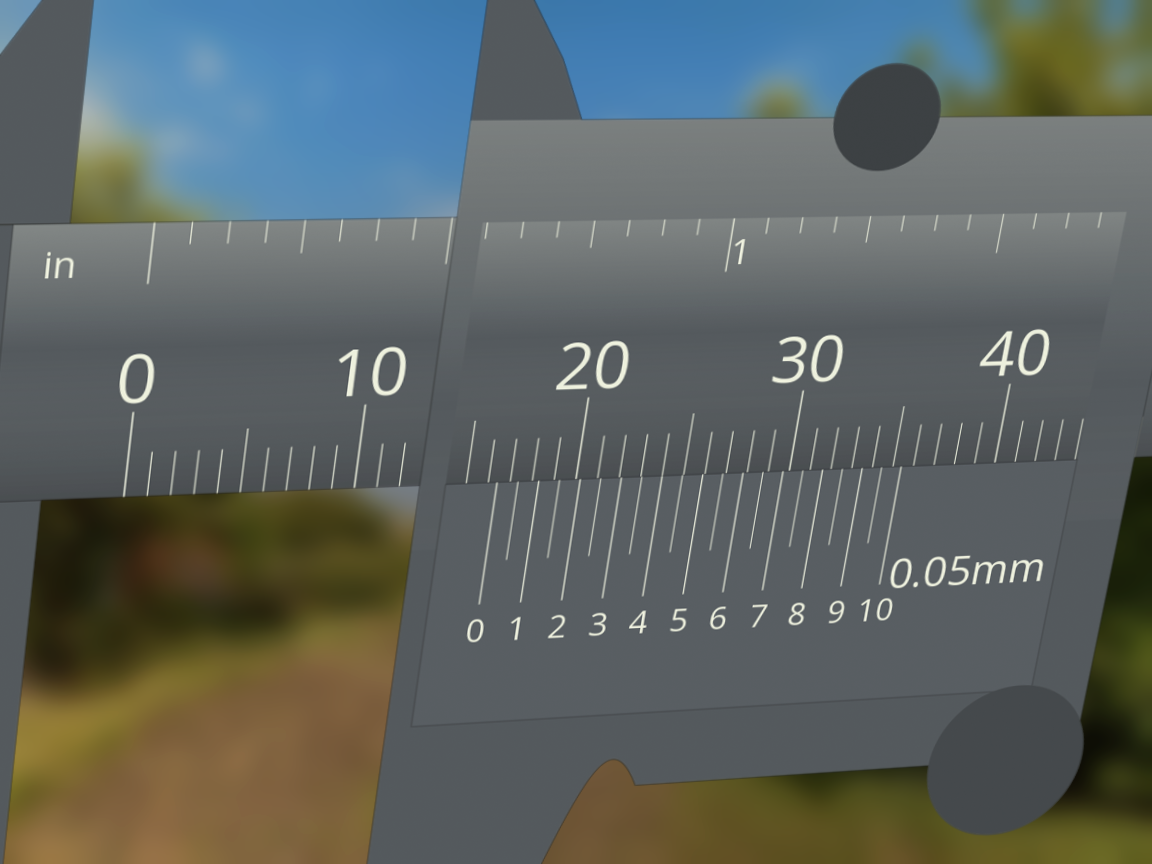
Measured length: 16.4 mm
